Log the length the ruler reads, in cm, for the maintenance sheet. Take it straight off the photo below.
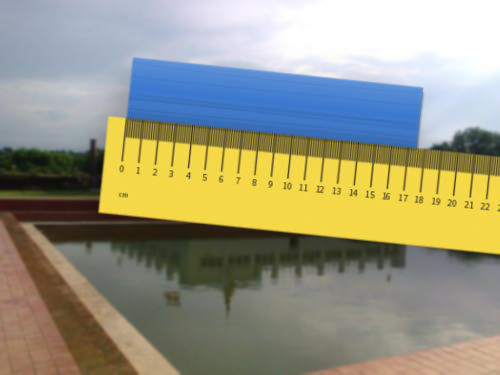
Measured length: 17.5 cm
